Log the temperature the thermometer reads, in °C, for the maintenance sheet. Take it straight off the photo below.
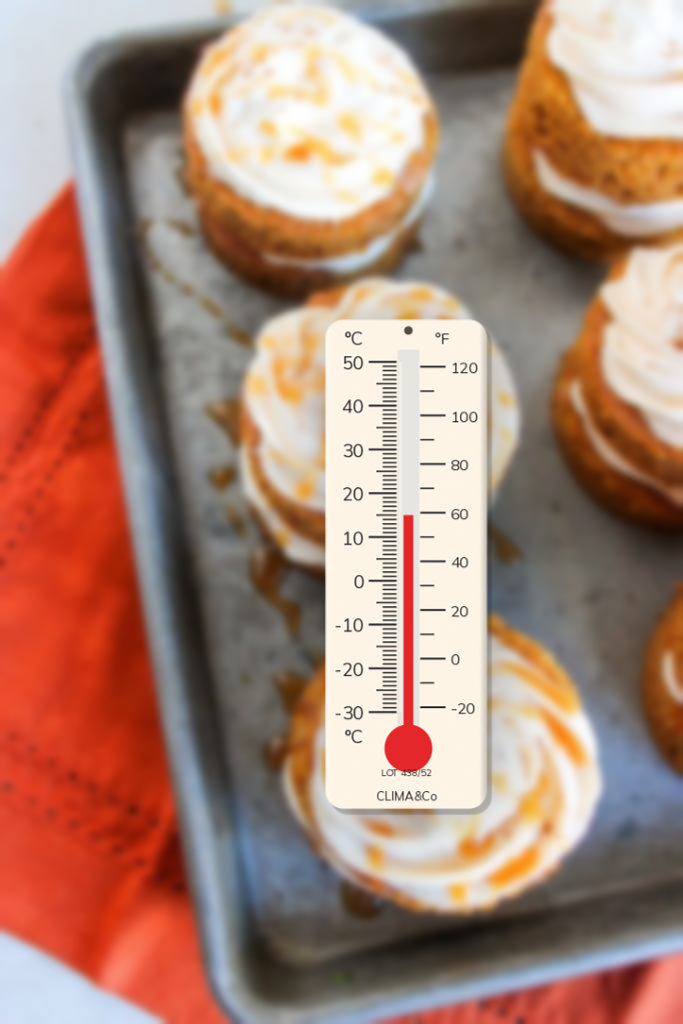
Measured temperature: 15 °C
